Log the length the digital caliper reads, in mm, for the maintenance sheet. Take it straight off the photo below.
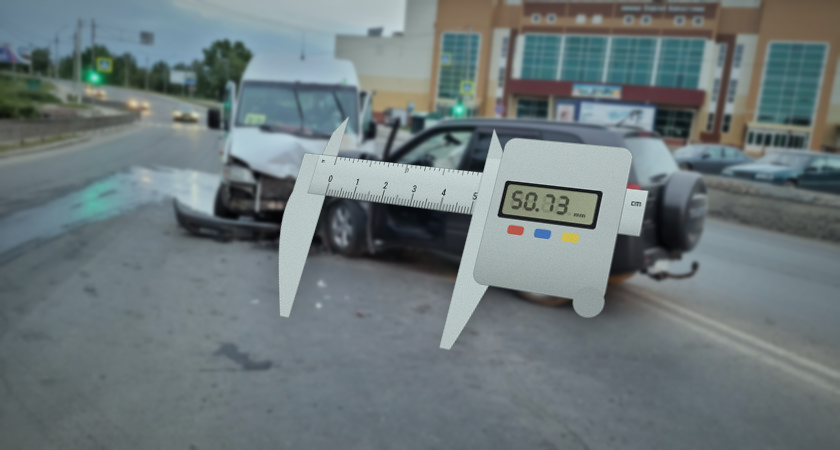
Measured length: 50.73 mm
